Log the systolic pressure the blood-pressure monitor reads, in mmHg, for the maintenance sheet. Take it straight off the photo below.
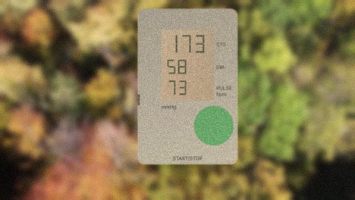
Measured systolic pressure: 173 mmHg
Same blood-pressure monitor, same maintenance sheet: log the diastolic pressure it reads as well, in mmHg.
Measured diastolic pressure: 58 mmHg
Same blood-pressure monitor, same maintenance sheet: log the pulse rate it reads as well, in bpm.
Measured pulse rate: 73 bpm
